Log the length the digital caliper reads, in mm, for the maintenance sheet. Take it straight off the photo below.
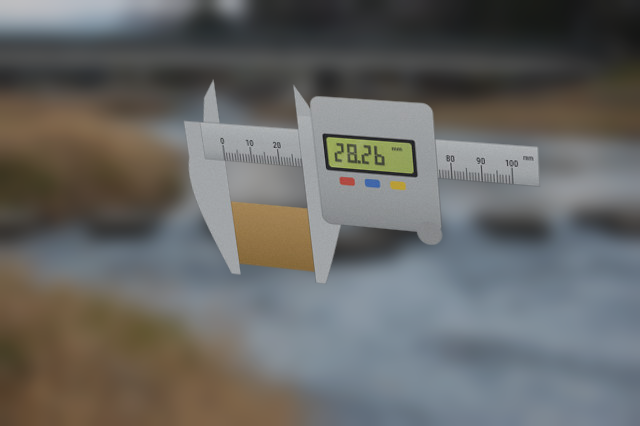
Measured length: 28.26 mm
